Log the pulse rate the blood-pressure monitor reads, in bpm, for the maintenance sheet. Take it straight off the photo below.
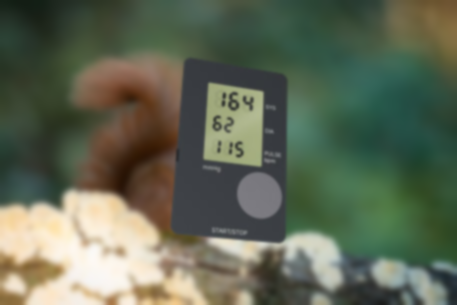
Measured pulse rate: 115 bpm
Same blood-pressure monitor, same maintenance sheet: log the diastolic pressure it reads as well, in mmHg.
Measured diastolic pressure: 62 mmHg
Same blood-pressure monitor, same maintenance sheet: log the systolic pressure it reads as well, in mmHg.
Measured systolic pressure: 164 mmHg
